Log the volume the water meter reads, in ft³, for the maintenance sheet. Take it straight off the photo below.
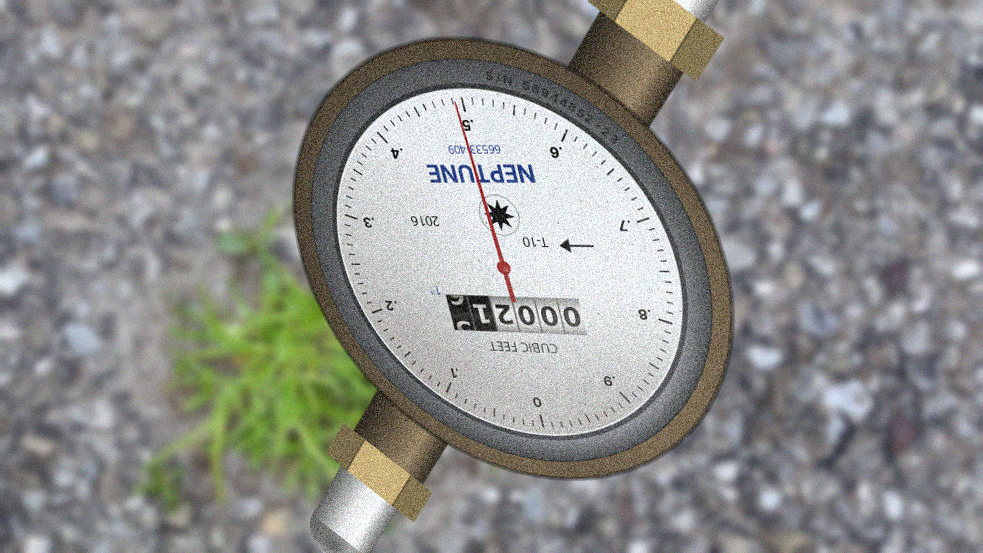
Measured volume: 215.49 ft³
